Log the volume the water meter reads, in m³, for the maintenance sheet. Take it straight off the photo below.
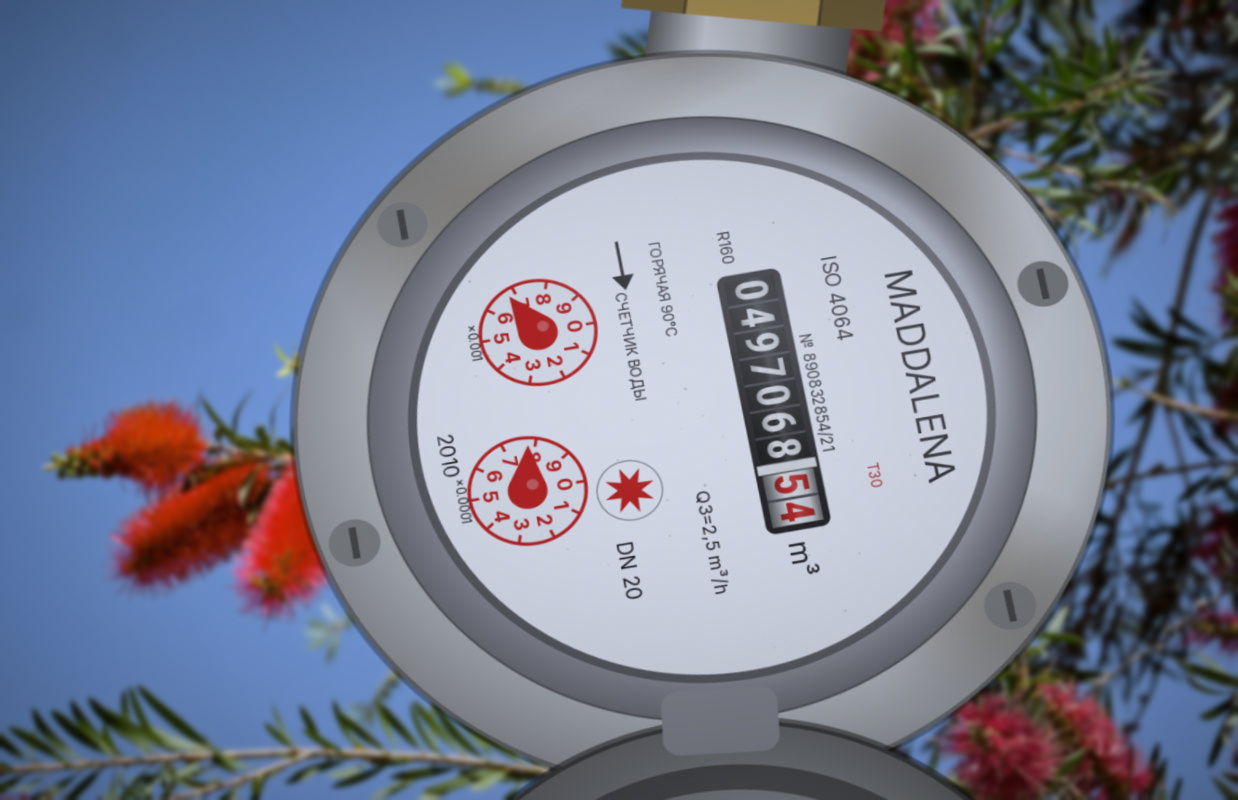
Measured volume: 497068.5467 m³
